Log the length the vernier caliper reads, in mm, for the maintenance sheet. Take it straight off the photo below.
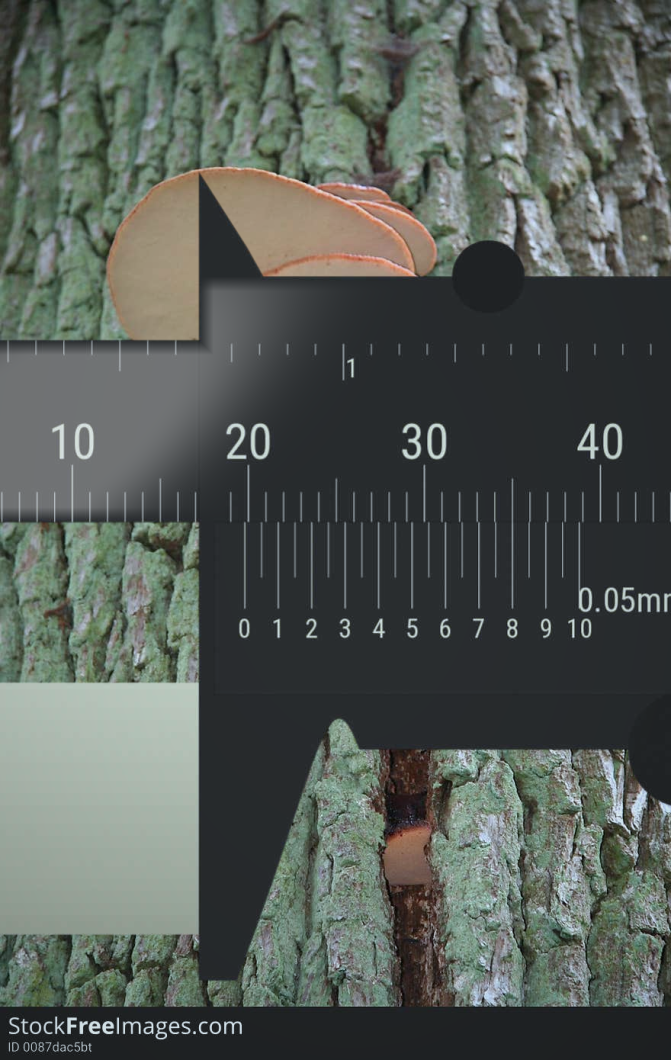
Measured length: 19.8 mm
